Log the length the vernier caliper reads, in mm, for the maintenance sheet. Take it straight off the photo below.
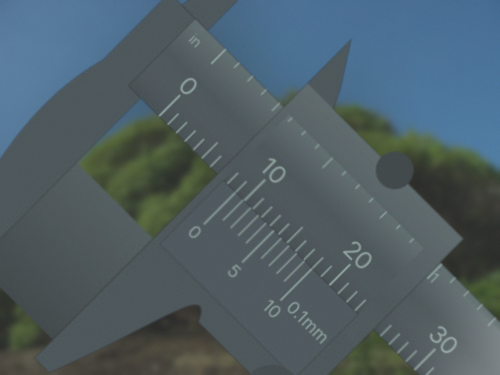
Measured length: 9.0 mm
